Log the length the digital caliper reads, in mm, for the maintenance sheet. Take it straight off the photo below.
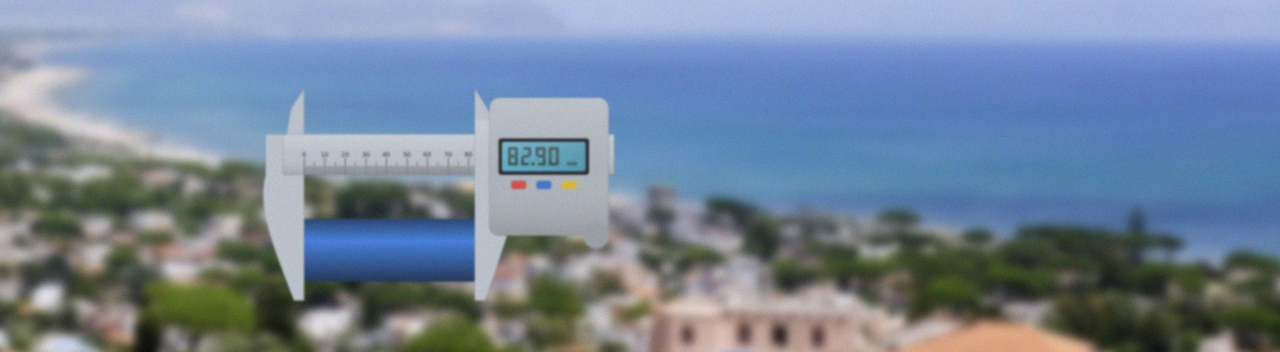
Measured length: 82.90 mm
